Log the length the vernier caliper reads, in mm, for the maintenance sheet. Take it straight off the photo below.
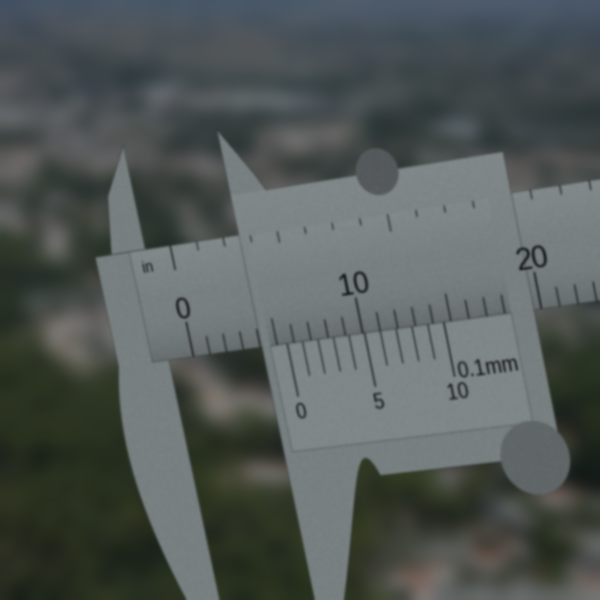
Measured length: 5.6 mm
